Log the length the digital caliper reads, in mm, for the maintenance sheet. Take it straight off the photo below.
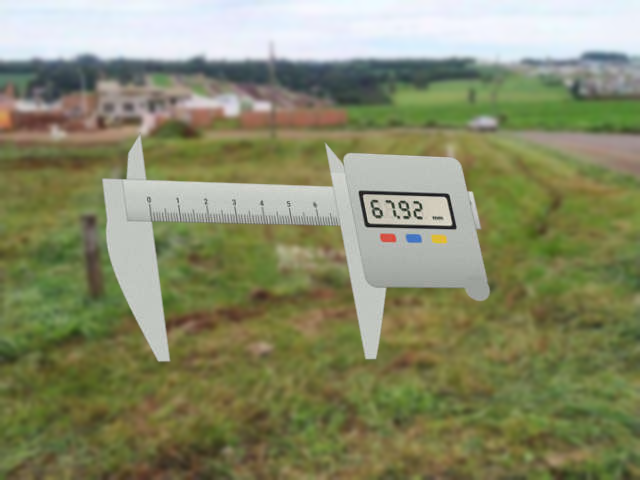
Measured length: 67.92 mm
